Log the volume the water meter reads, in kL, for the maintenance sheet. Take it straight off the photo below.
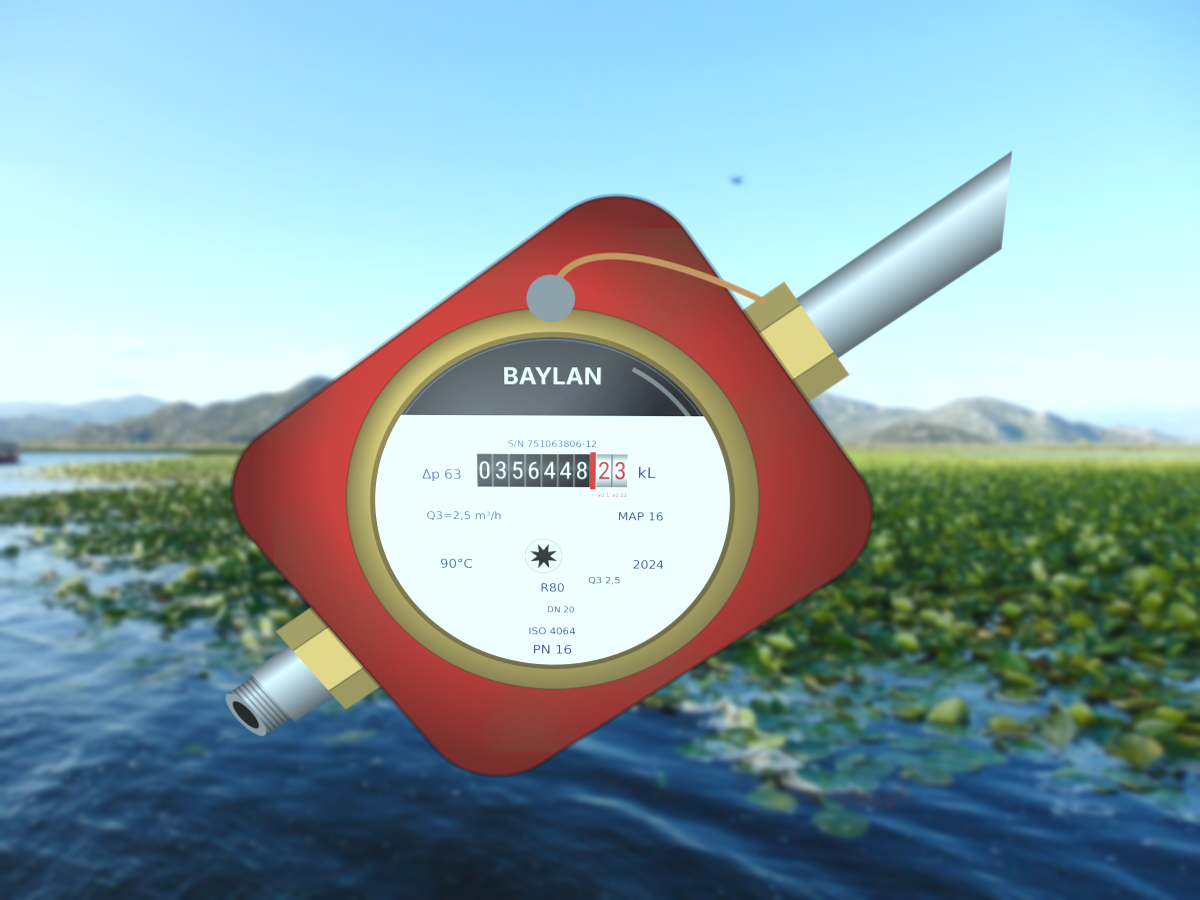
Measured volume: 356448.23 kL
